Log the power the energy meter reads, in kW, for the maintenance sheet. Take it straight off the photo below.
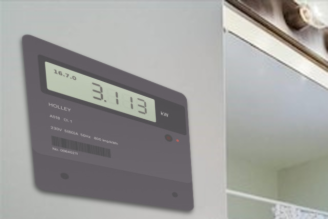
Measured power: 3.113 kW
